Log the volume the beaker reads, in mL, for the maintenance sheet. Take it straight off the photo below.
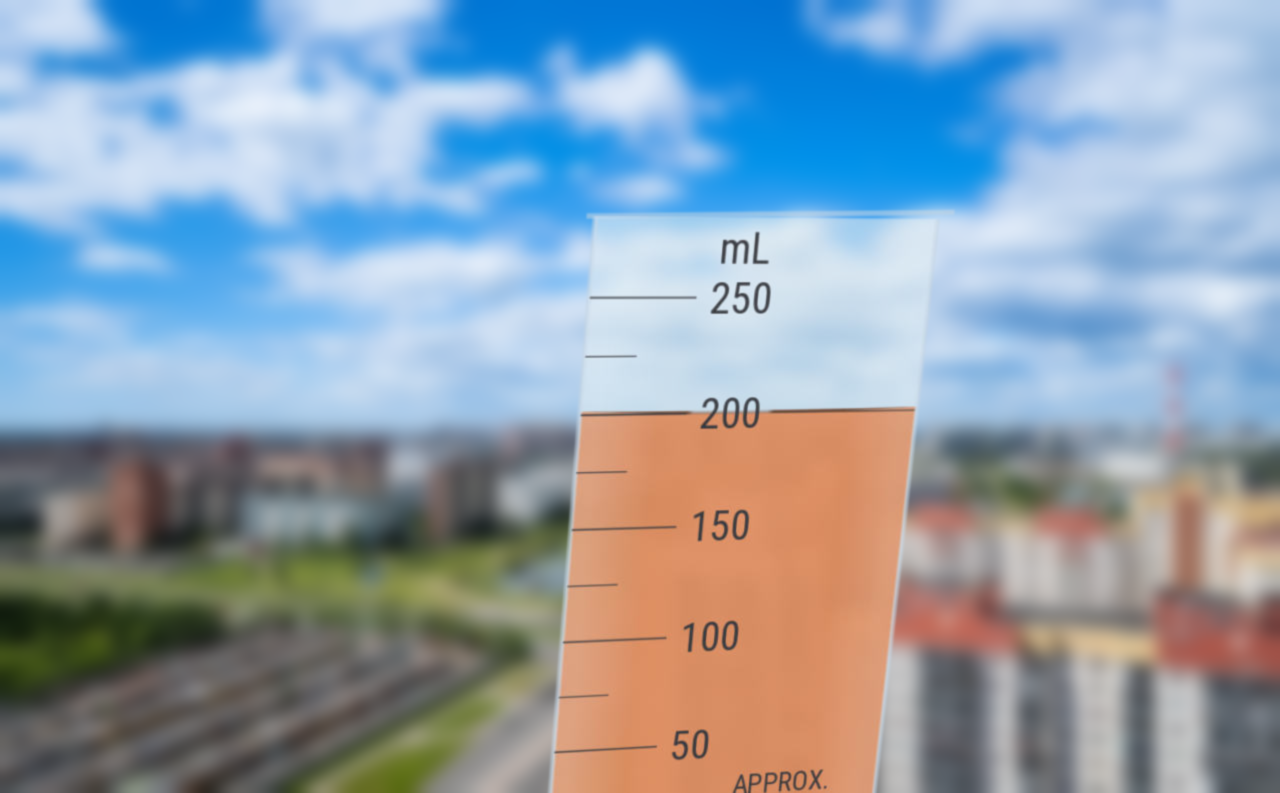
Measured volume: 200 mL
